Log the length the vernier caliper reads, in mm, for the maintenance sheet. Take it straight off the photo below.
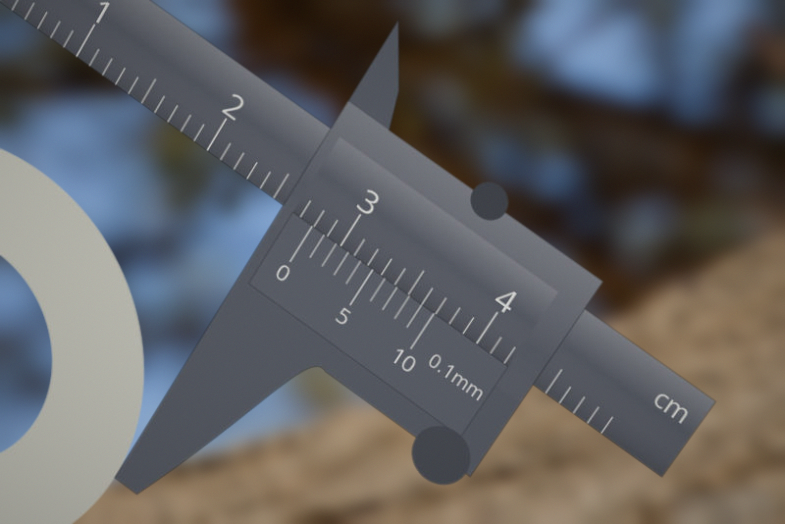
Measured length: 27.9 mm
